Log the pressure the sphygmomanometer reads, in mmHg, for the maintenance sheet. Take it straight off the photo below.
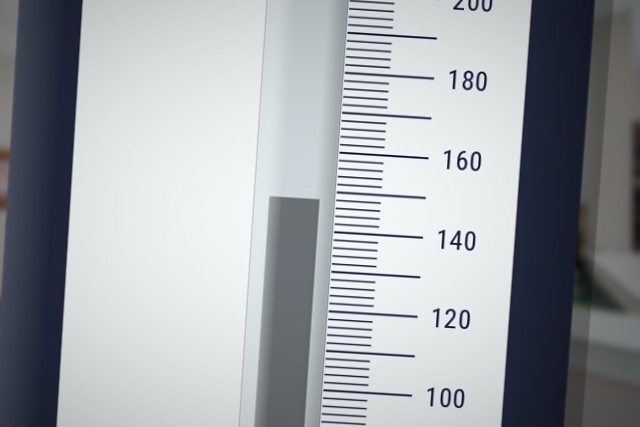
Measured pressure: 148 mmHg
